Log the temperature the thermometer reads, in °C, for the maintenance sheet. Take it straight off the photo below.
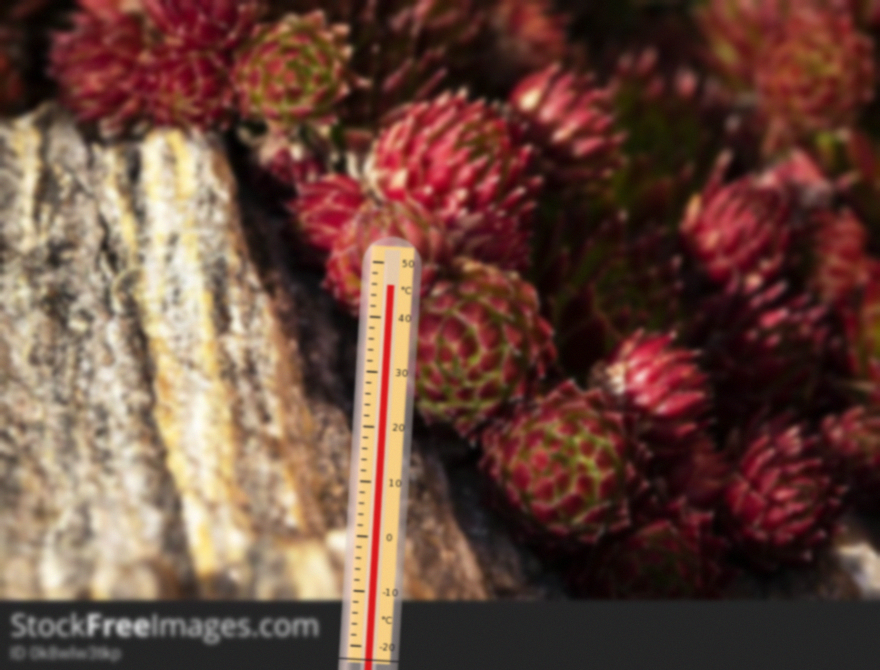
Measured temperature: 46 °C
